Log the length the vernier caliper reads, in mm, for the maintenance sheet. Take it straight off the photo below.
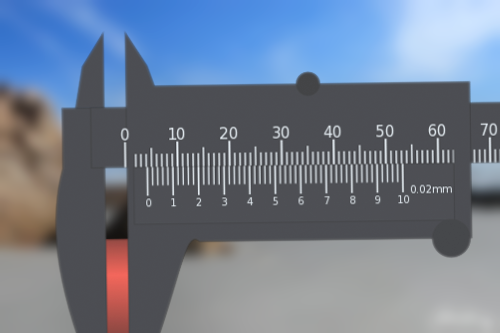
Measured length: 4.2 mm
